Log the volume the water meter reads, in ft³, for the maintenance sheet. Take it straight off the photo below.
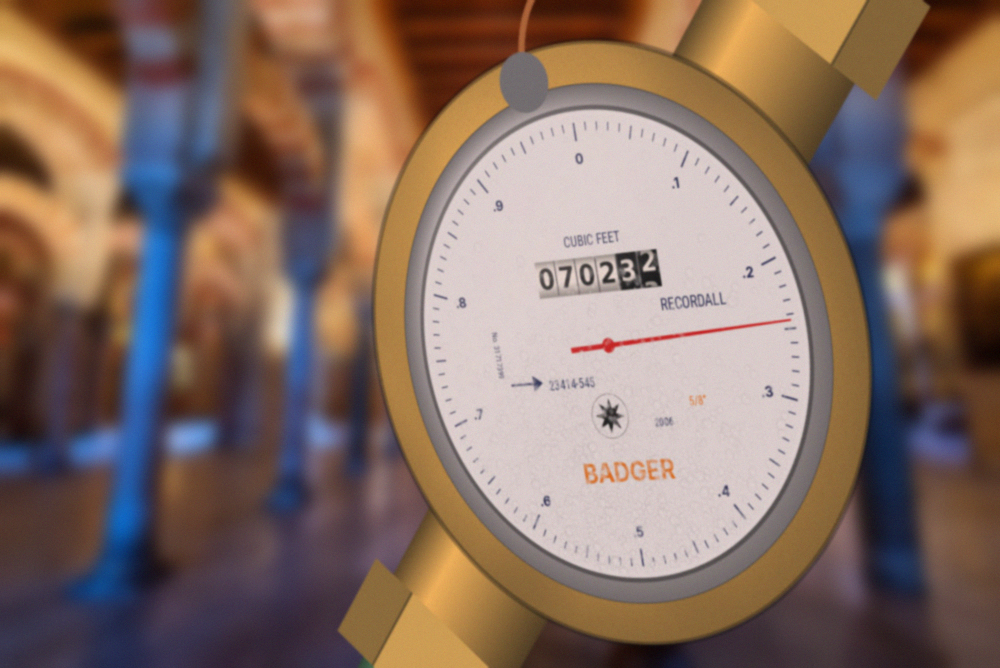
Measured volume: 70232.24 ft³
